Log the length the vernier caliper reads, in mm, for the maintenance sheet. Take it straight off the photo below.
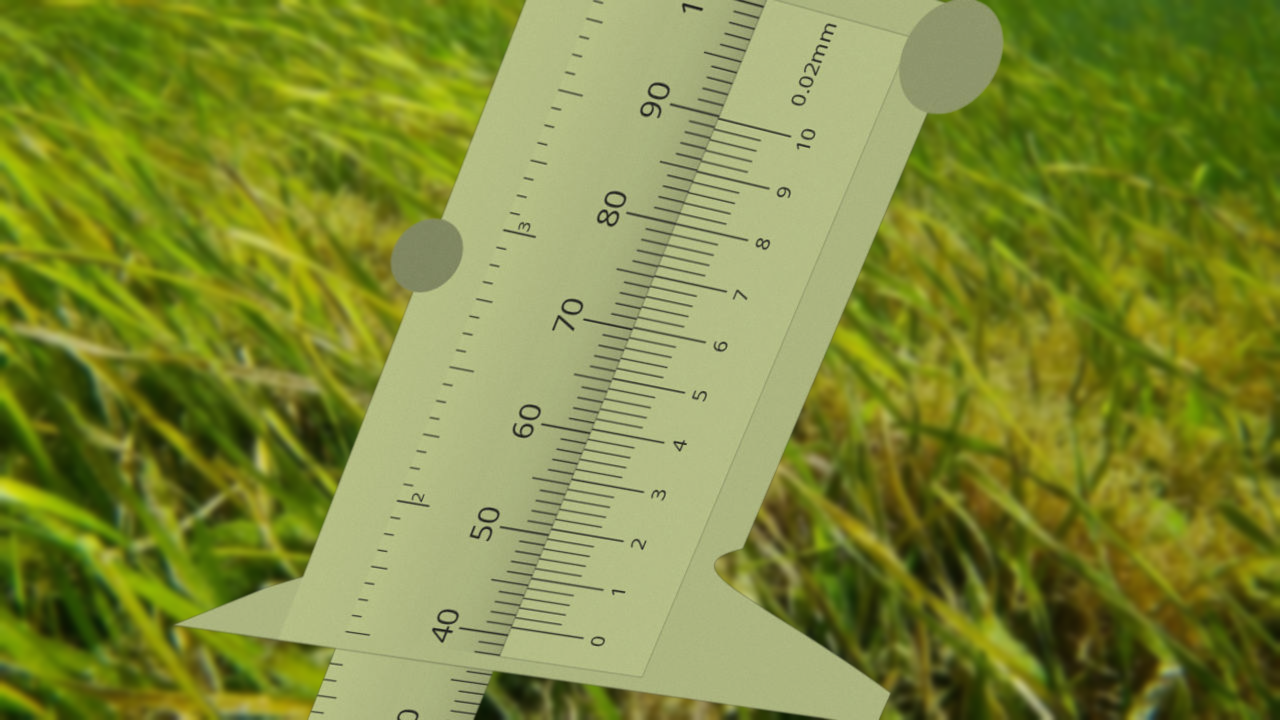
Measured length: 40.8 mm
